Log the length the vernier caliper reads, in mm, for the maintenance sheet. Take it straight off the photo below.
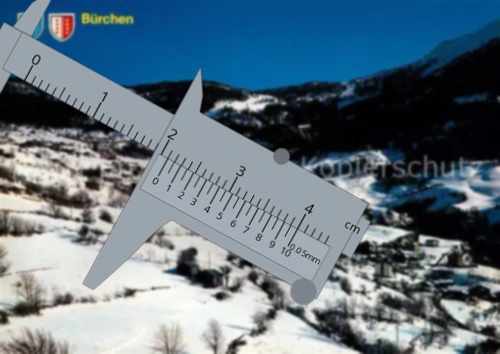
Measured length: 21.0 mm
